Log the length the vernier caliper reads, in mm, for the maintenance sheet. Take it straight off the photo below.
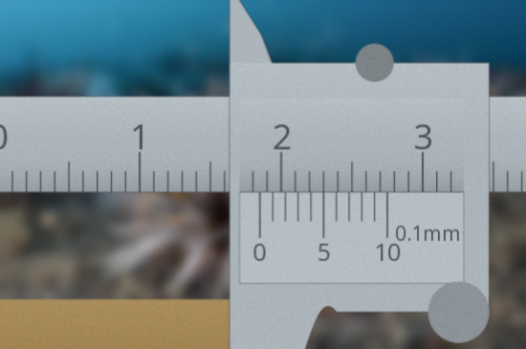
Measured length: 18.5 mm
